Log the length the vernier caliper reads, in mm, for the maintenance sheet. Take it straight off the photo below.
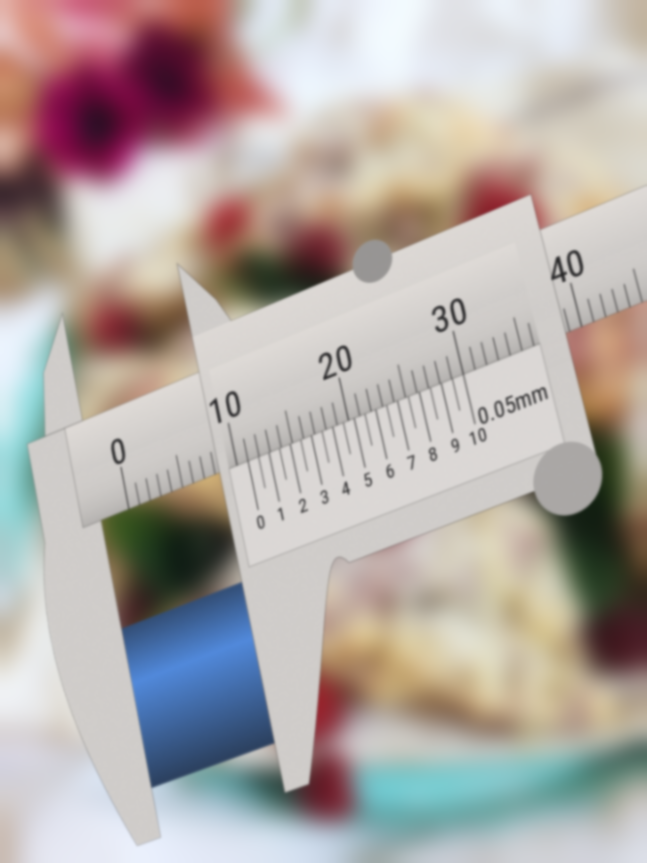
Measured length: 11.0 mm
